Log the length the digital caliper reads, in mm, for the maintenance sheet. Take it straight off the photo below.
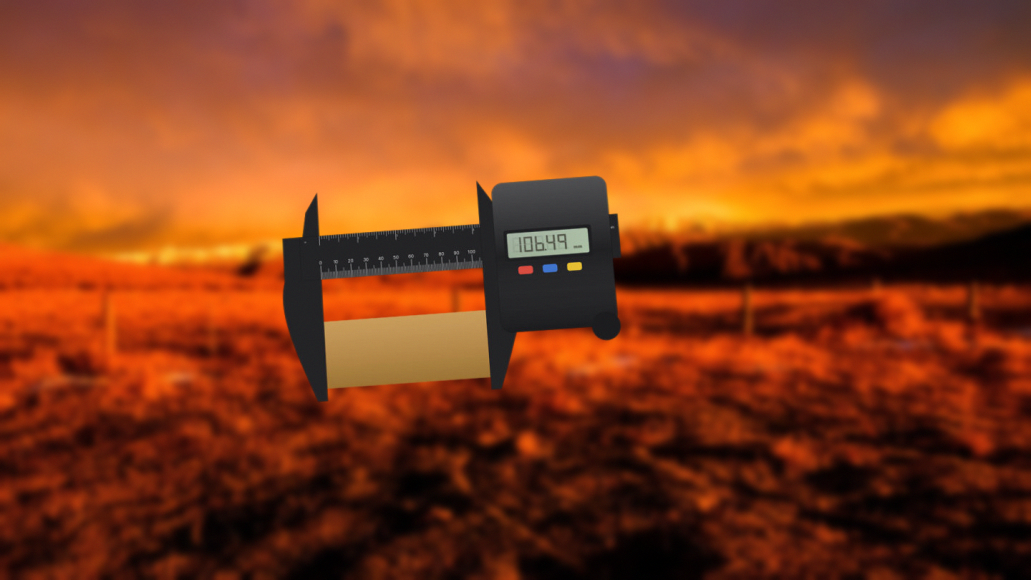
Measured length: 106.49 mm
